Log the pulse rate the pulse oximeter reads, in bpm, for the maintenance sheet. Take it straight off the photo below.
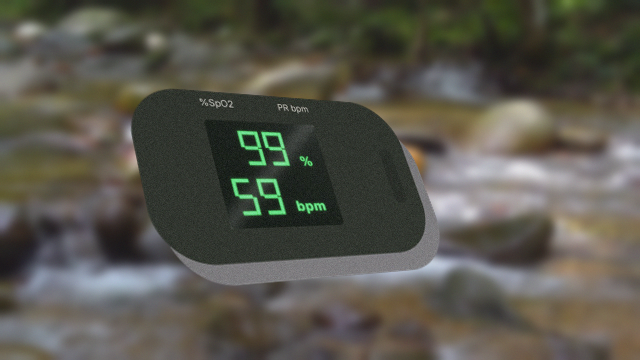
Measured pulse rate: 59 bpm
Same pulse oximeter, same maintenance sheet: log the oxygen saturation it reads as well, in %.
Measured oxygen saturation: 99 %
